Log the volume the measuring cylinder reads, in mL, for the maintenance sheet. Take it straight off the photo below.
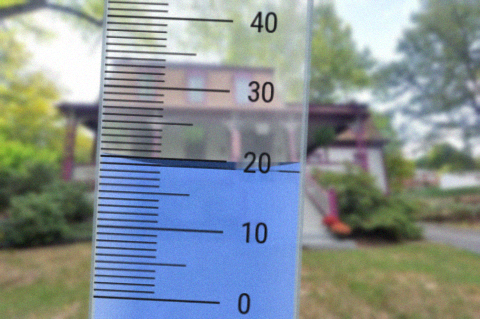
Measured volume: 19 mL
